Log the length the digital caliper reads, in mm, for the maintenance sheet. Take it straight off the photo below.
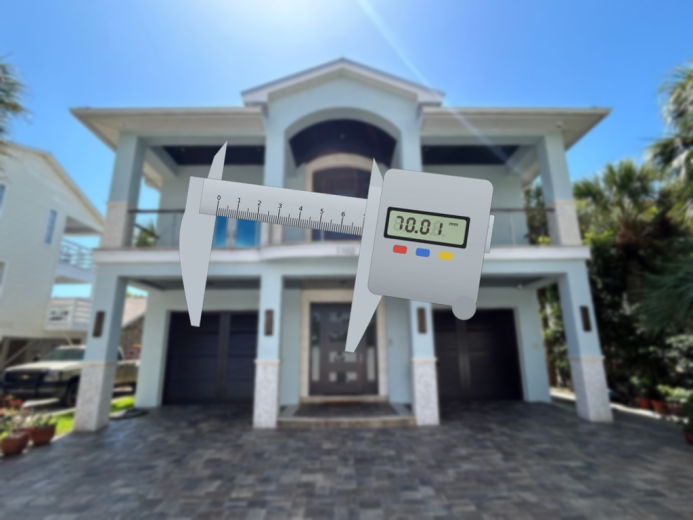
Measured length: 70.01 mm
